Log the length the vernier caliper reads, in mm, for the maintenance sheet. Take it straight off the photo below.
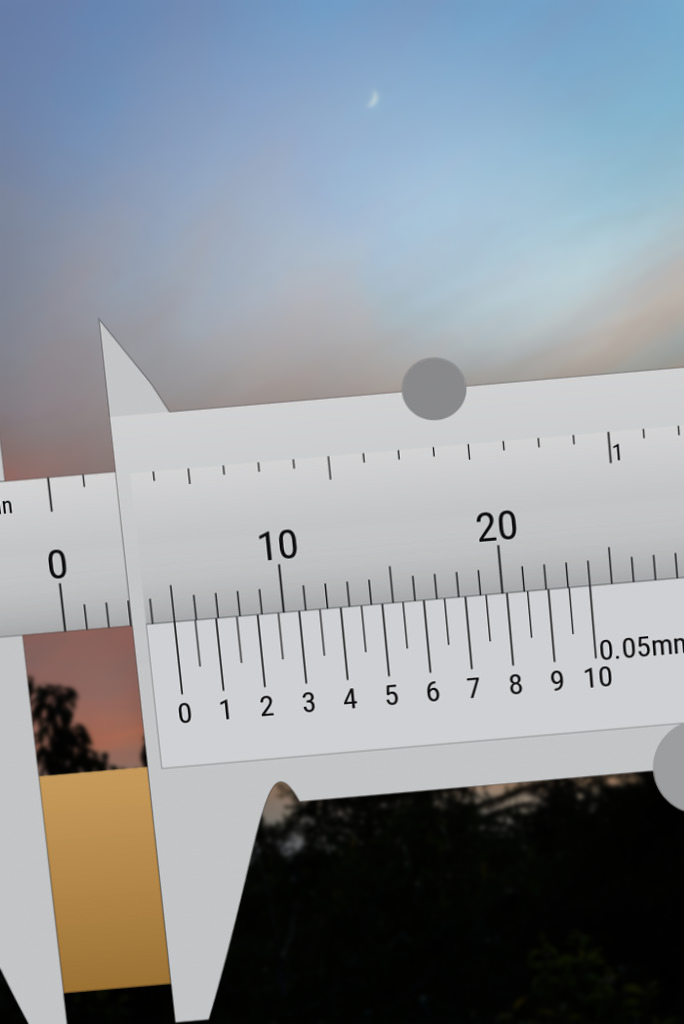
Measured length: 5.0 mm
